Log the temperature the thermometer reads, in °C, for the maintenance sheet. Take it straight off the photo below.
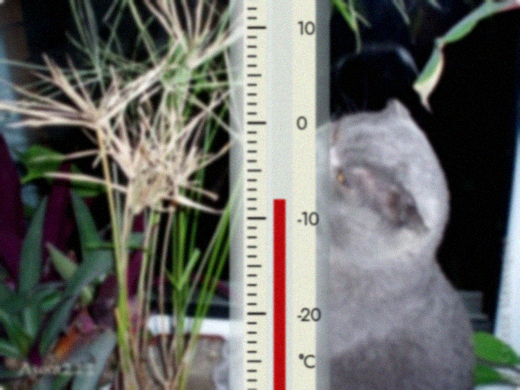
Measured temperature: -8 °C
